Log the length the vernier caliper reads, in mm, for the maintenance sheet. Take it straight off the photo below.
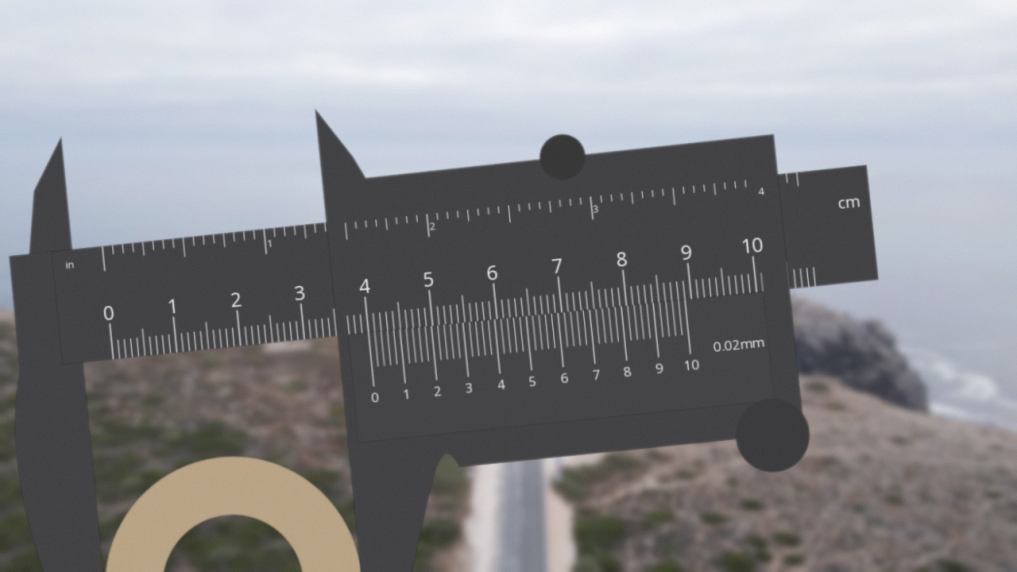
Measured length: 40.0 mm
